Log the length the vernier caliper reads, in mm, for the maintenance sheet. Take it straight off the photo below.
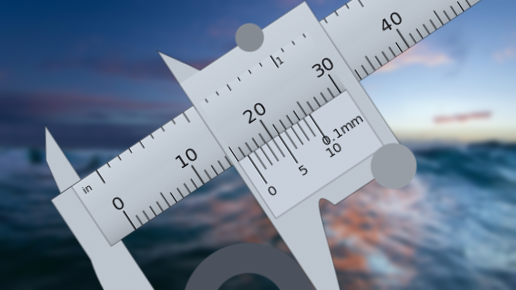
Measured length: 16.4 mm
